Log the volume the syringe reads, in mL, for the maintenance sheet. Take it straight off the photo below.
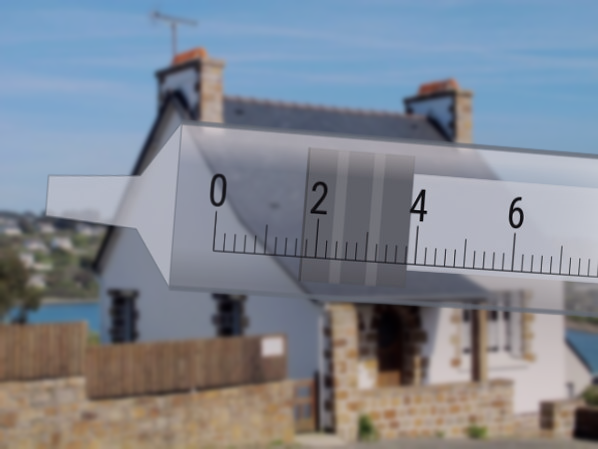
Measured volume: 1.7 mL
